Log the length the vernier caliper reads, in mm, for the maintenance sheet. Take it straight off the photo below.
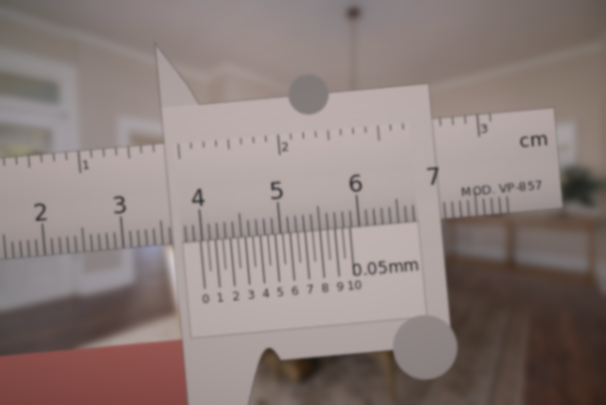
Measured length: 39.8 mm
